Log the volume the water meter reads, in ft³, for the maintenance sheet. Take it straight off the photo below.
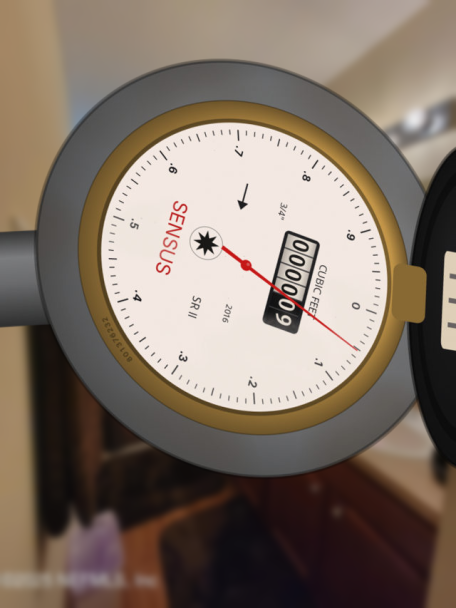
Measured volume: 9.05 ft³
